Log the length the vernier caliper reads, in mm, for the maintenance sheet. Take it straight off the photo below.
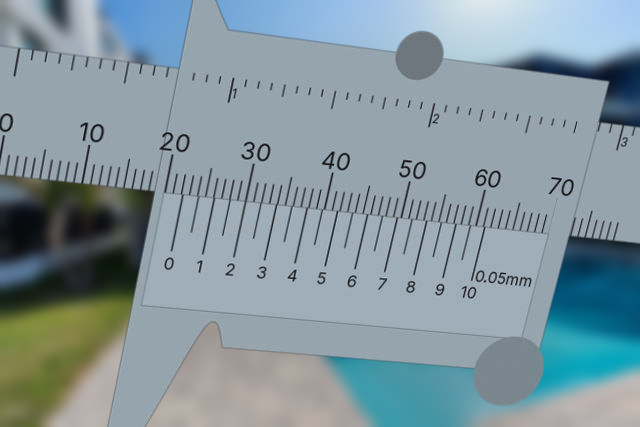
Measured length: 22.2 mm
